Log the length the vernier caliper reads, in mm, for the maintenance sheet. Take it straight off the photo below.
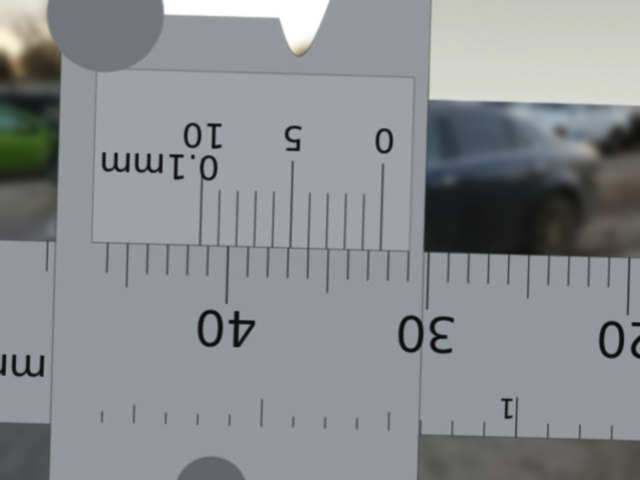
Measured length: 32.4 mm
